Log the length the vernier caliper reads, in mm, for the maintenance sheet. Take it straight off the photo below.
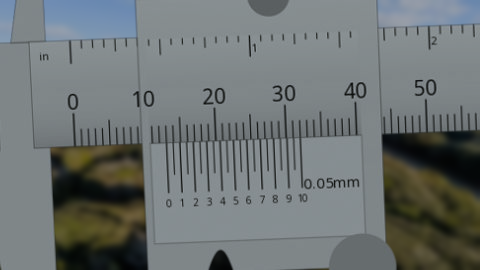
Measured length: 13.0 mm
